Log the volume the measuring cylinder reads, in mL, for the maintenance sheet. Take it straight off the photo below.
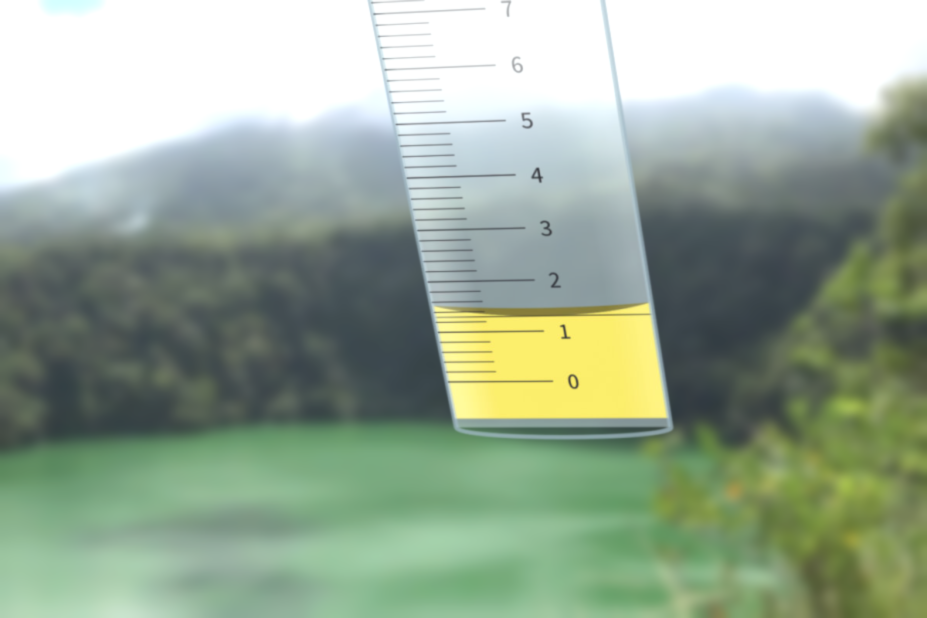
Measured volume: 1.3 mL
